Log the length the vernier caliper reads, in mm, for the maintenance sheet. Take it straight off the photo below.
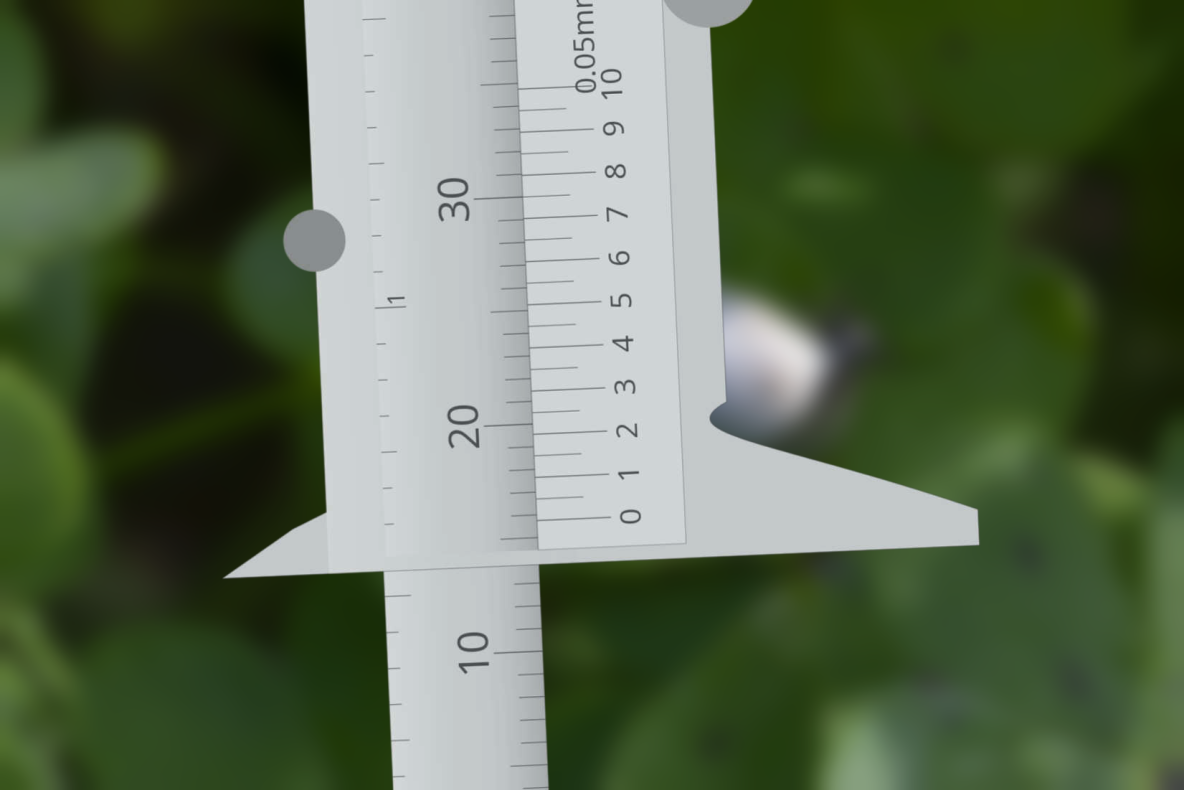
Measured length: 15.75 mm
